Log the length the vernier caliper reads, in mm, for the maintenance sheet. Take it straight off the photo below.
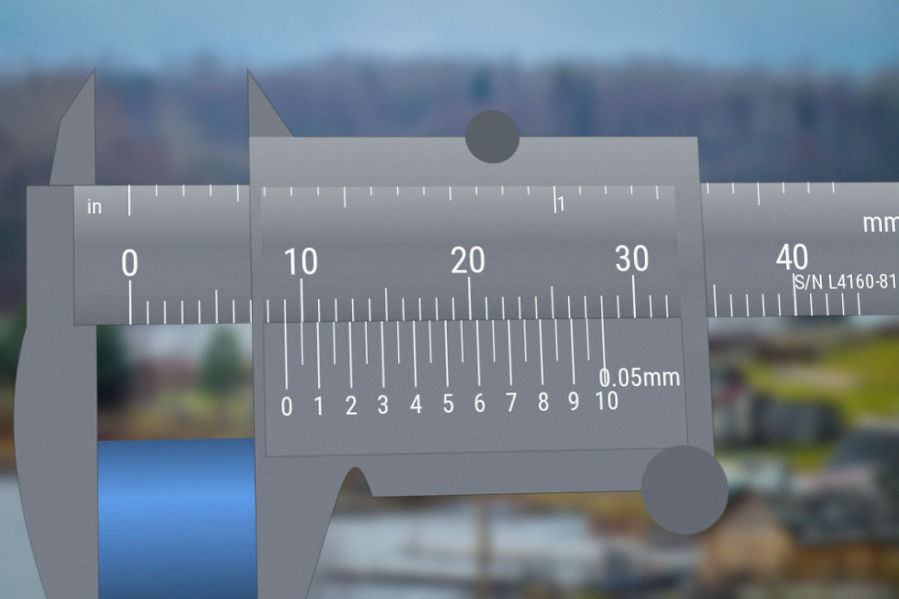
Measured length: 9.0 mm
